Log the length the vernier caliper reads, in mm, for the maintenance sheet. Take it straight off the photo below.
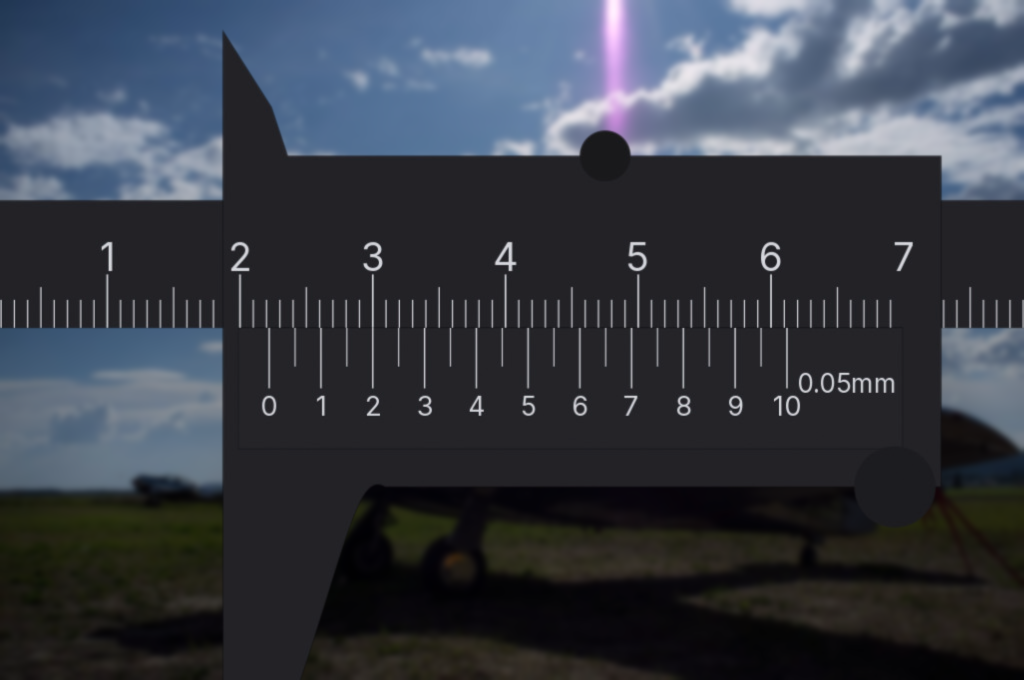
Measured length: 22.2 mm
